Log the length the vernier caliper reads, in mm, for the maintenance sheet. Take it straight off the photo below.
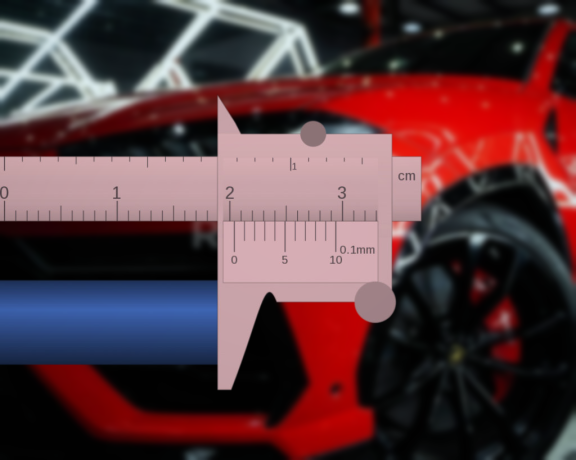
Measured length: 20.4 mm
